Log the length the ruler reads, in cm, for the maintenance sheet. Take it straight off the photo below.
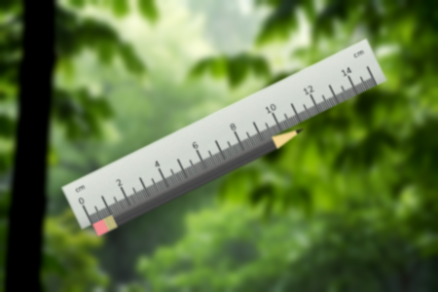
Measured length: 11 cm
